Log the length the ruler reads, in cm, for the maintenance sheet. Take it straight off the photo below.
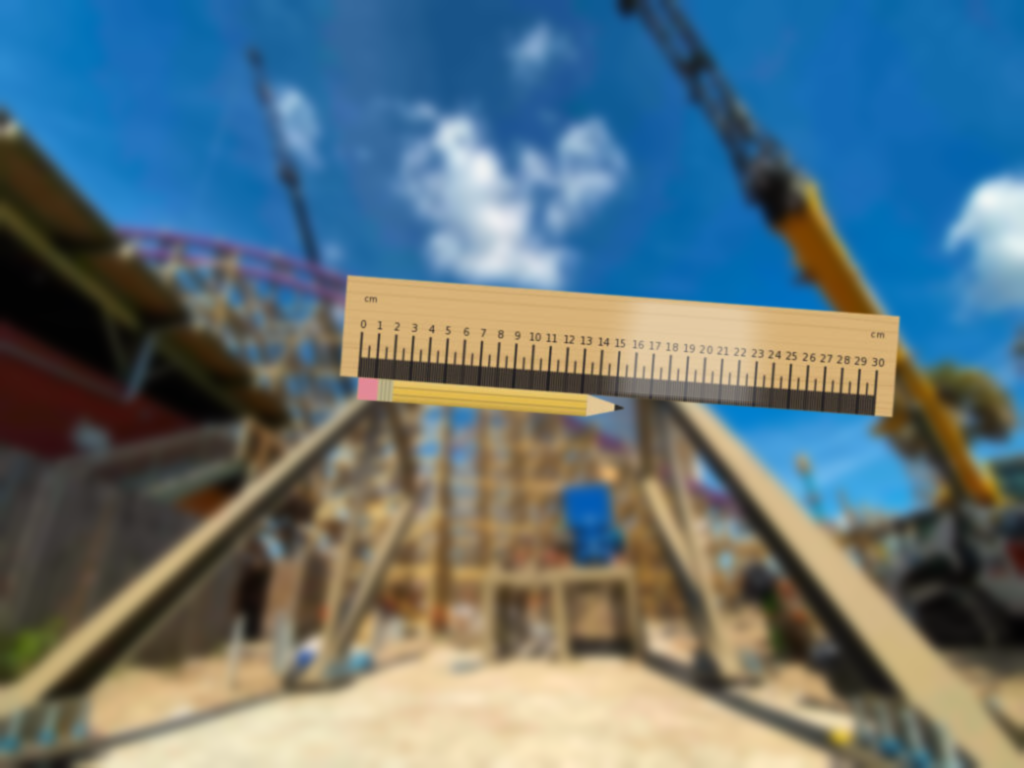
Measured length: 15.5 cm
